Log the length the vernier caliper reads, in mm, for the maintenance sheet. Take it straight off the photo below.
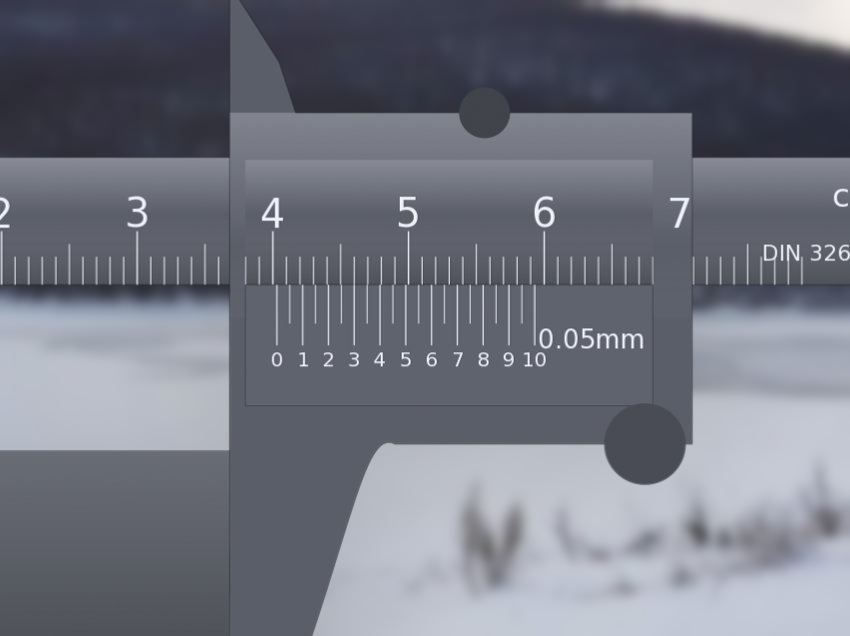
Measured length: 40.3 mm
